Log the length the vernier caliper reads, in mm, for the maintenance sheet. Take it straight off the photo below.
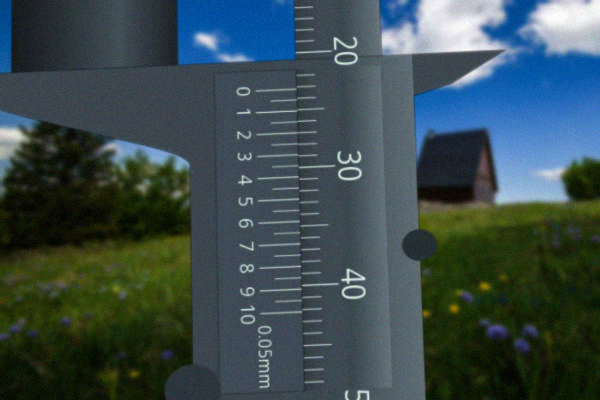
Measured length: 23.2 mm
